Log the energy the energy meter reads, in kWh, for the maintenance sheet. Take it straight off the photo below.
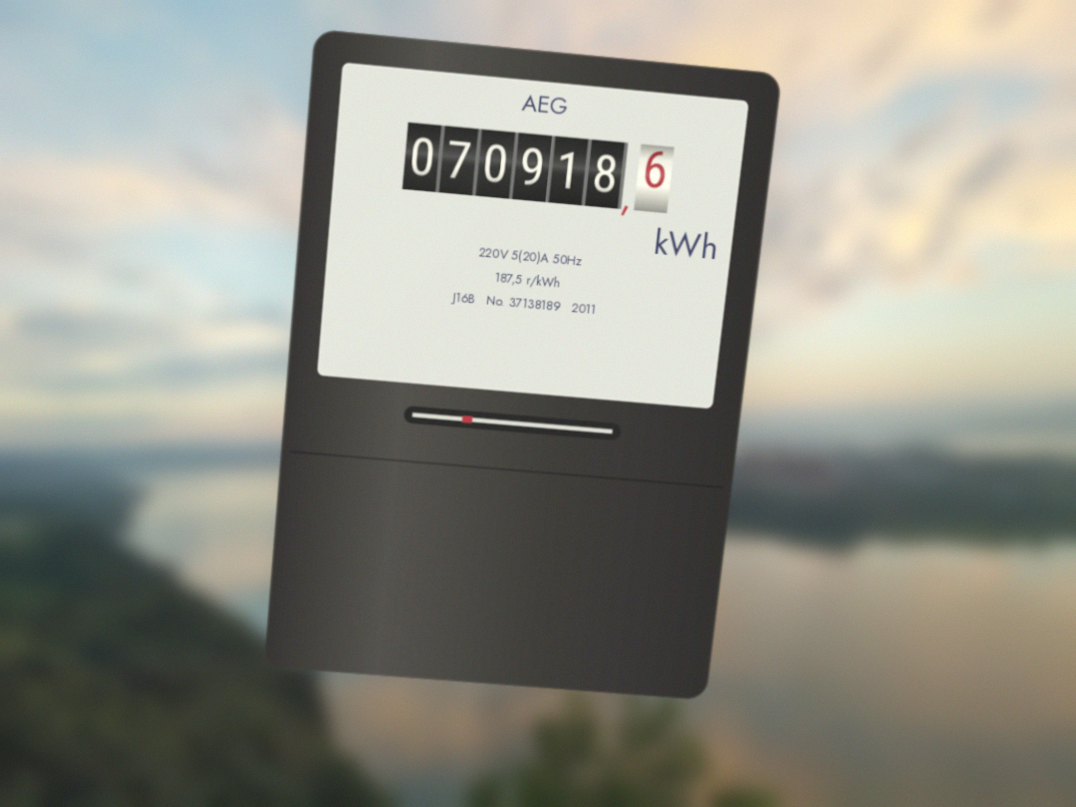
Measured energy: 70918.6 kWh
